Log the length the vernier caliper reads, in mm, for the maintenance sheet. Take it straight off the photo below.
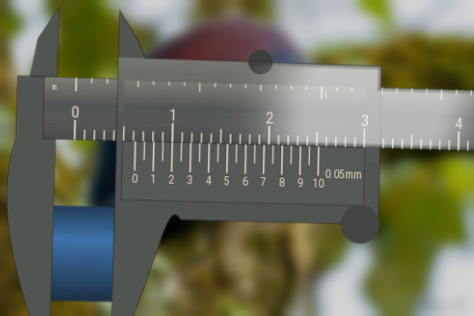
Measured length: 6.2 mm
